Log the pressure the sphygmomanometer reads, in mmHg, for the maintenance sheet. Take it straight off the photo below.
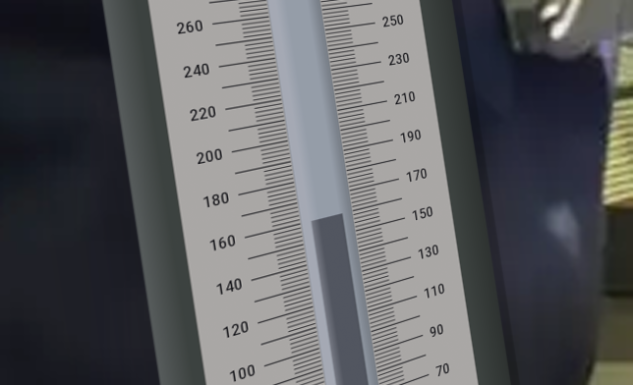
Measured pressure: 160 mmHg
